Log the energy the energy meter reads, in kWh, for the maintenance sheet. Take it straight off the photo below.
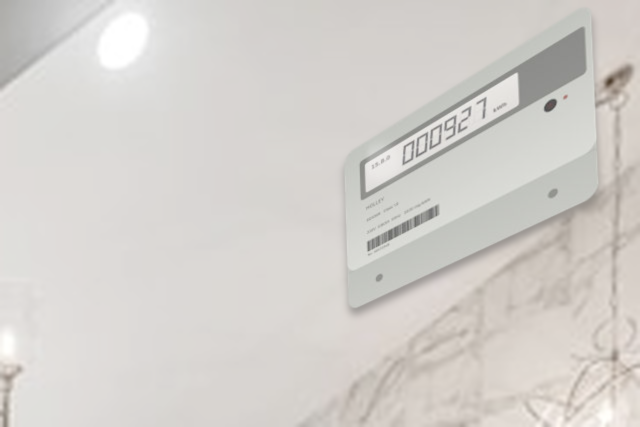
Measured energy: 927 kWh
